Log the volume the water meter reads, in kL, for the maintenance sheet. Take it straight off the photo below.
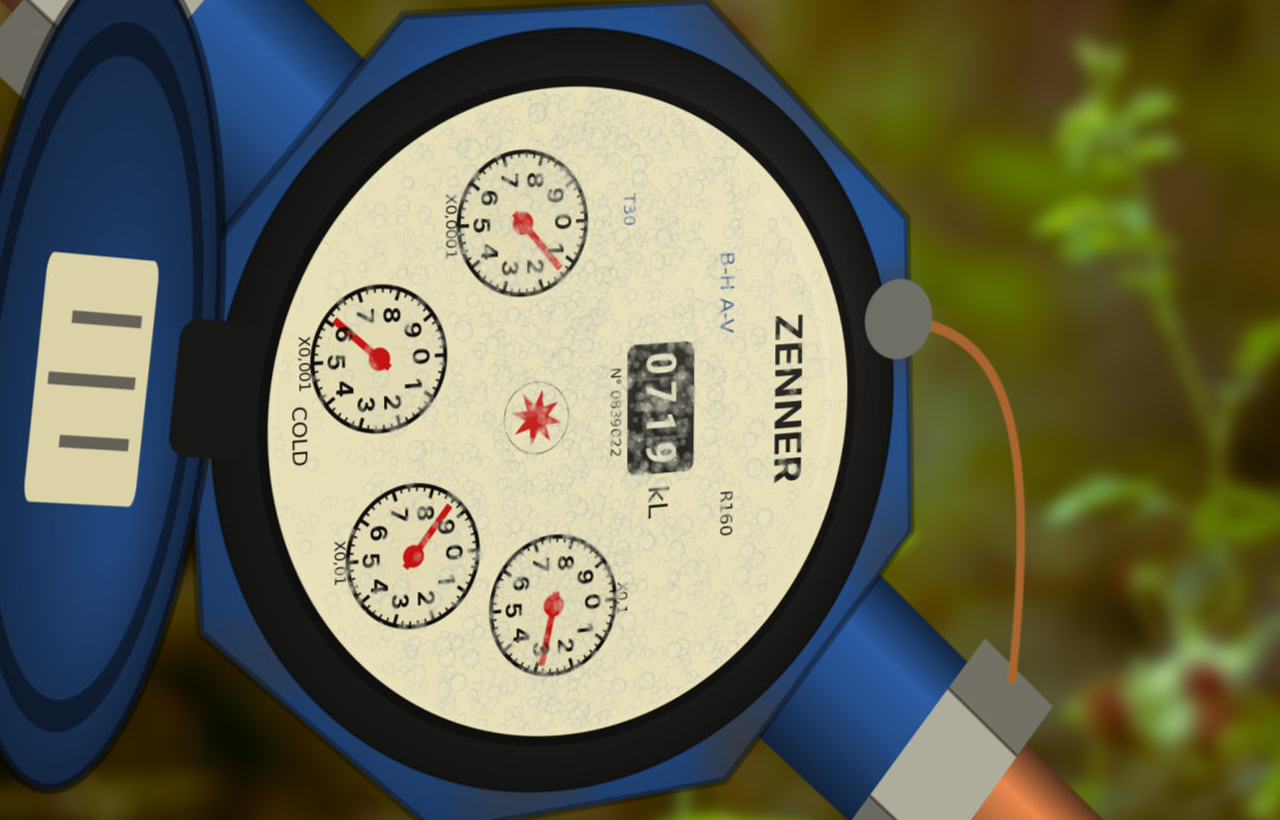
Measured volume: 719.2861 kL
